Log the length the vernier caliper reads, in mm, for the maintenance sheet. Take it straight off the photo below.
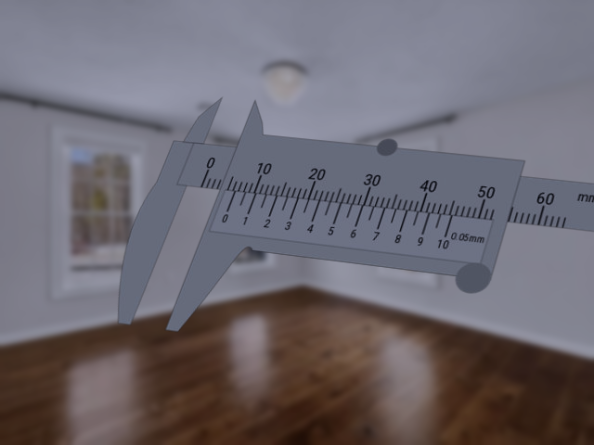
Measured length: 6.4 mm
